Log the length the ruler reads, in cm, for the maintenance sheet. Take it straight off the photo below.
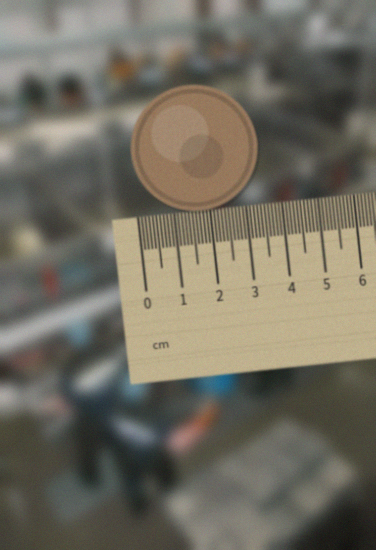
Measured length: 3.5 cm
